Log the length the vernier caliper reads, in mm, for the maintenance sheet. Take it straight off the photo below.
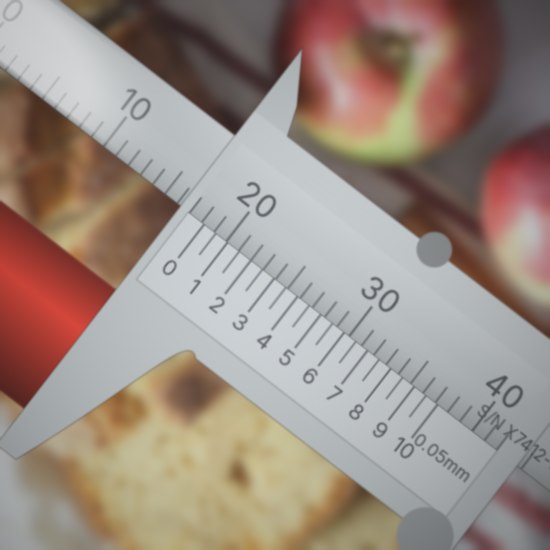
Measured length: 18.2 mm
